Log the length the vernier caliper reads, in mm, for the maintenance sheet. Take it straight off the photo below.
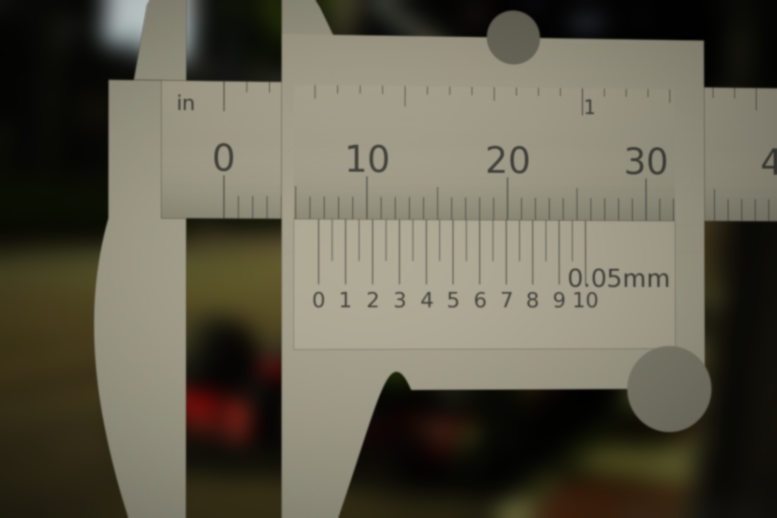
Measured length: 6.6 mm
